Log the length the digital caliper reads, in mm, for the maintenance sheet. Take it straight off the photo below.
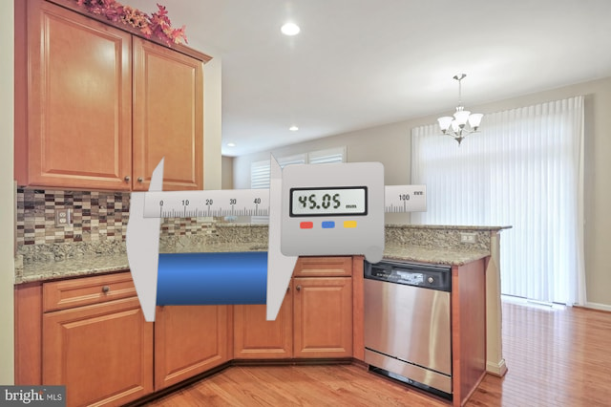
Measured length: 45.05 mm
